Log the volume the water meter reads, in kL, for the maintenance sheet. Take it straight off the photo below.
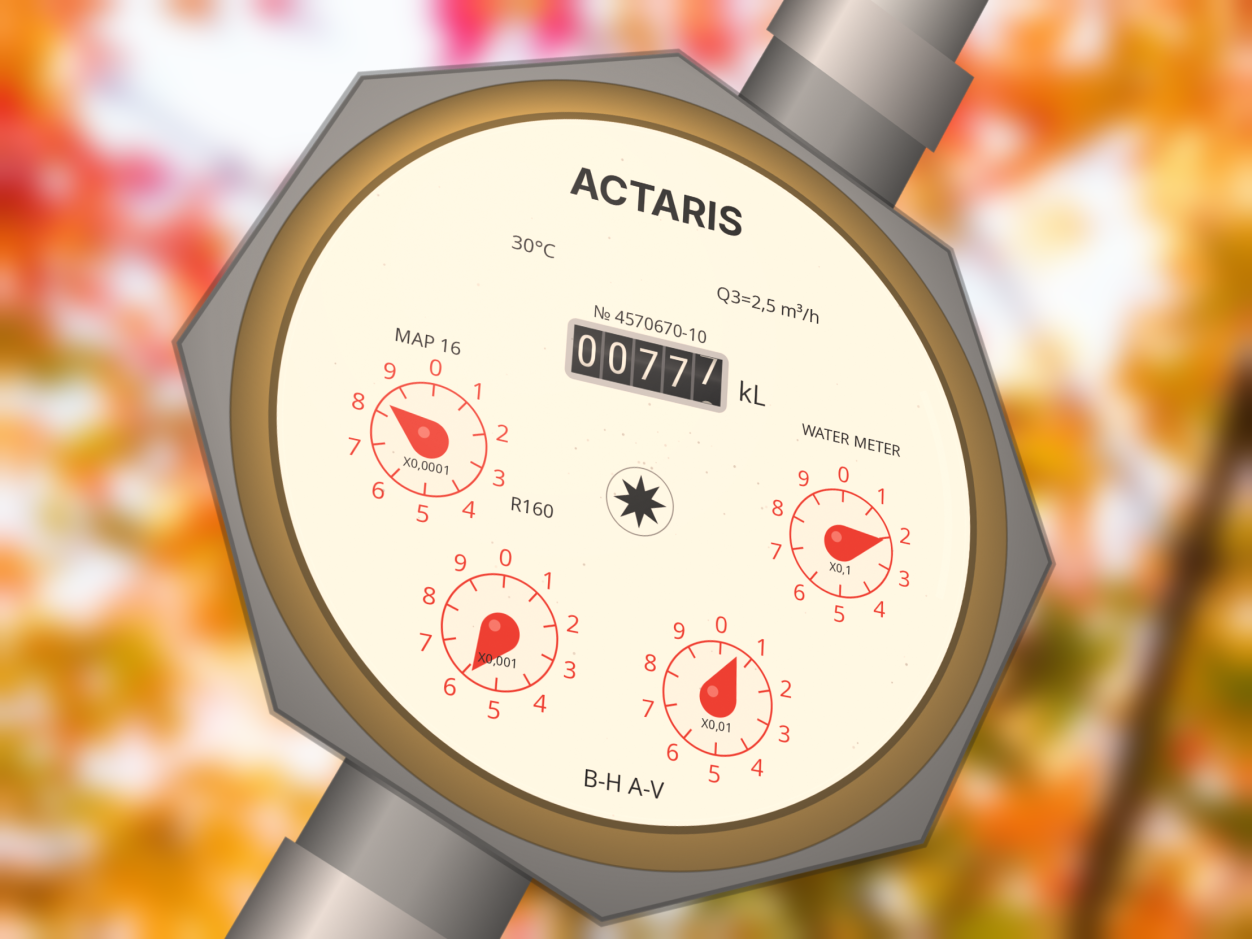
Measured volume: 777.2058 kL
